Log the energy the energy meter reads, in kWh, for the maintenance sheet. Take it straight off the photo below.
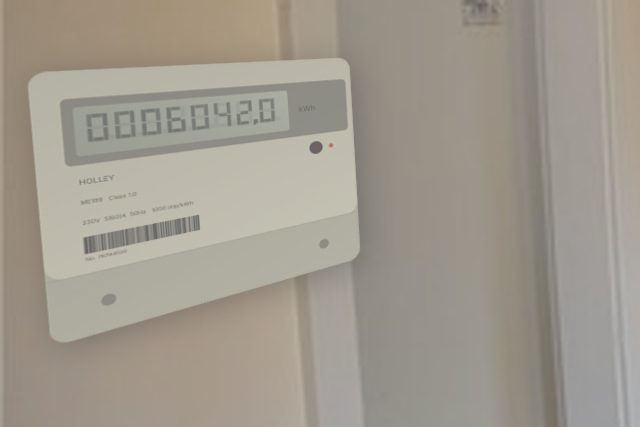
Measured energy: 6042.0 kWh
